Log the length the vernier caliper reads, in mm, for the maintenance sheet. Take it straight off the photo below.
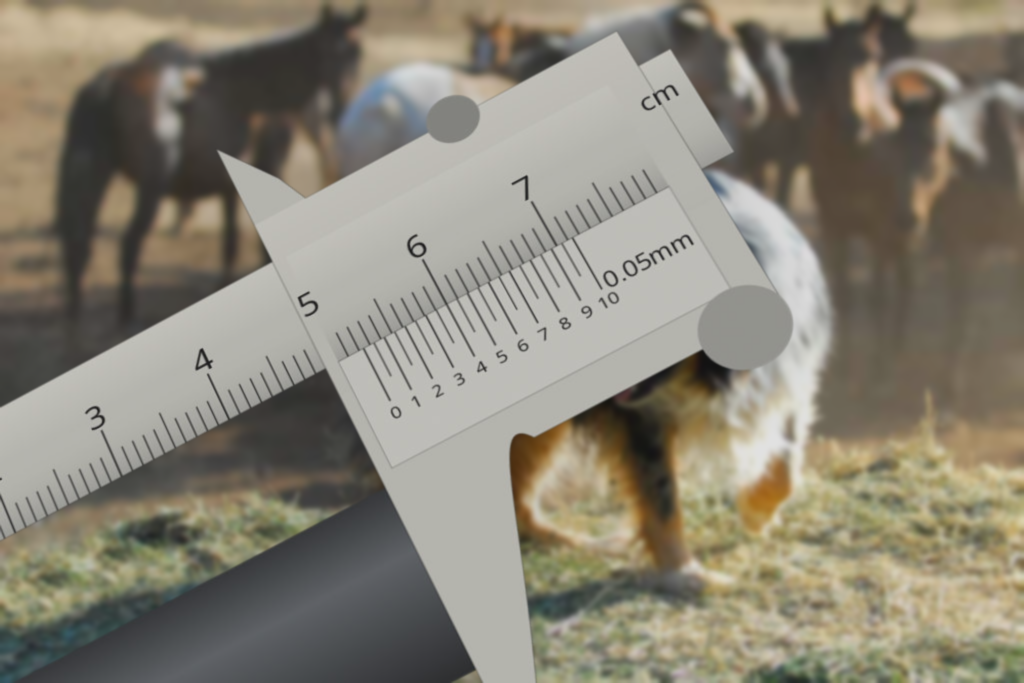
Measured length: 52.4 mm
